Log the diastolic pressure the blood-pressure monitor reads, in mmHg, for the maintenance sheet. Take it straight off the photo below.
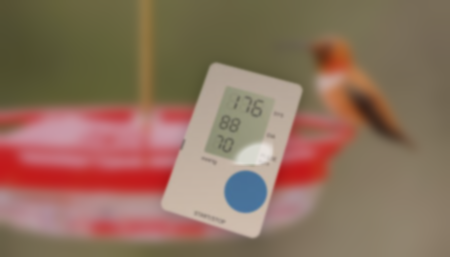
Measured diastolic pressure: 88 mmHg
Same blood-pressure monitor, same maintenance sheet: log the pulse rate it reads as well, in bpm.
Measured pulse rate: 70 bpm
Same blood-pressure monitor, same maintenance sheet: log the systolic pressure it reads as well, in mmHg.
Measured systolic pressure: 176 mmHg
